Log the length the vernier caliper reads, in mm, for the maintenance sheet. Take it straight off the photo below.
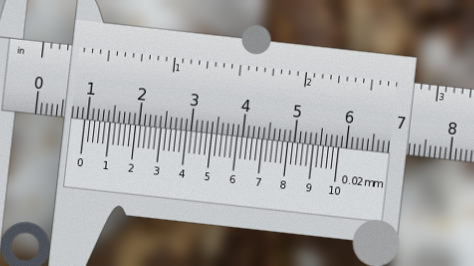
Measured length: 9.5 mm
